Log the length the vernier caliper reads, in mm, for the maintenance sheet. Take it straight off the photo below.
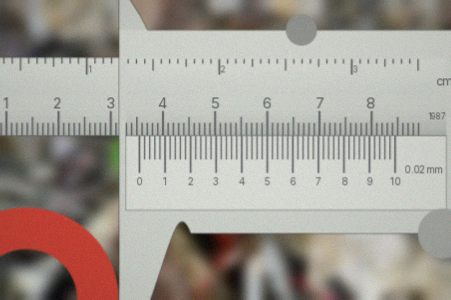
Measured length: 35.5 mm
